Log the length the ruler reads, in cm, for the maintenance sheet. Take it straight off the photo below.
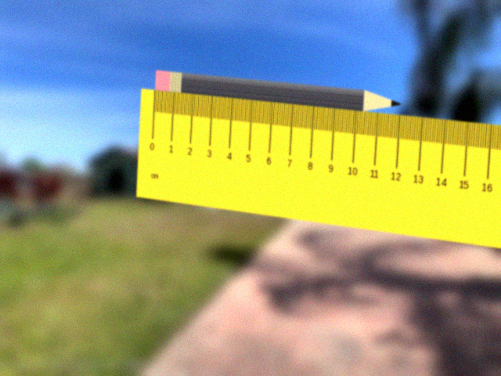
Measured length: 12 cm
